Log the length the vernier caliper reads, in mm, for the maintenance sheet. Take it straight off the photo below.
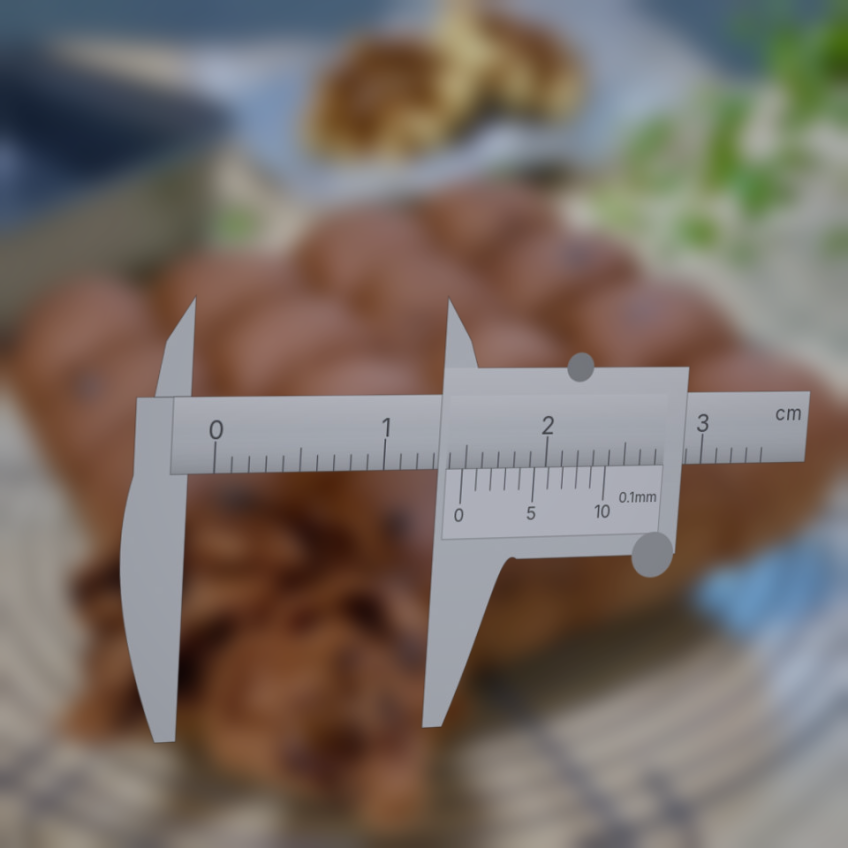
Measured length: 14.8 mm
